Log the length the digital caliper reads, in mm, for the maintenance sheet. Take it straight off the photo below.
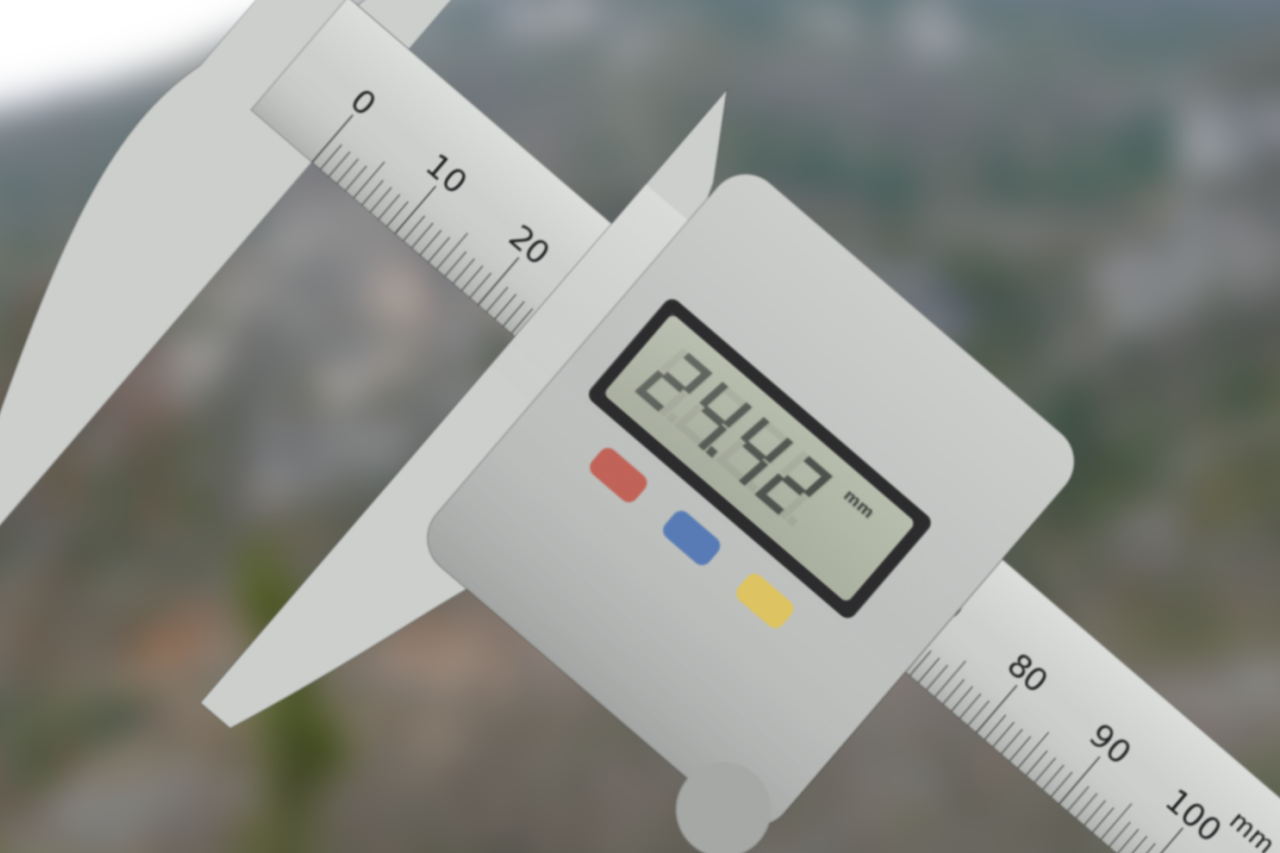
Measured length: 24.42 mm
